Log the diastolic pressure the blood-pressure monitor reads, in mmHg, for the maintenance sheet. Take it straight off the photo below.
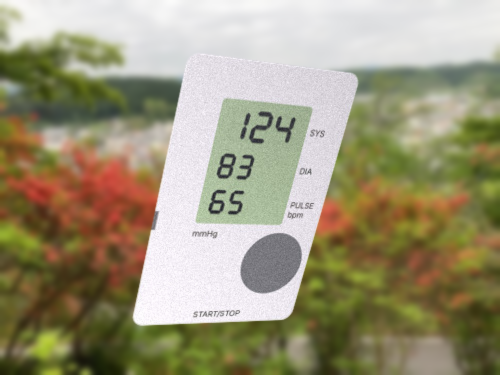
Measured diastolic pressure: 83 mmHg
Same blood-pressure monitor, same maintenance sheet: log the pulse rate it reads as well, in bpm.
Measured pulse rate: 65 bpm
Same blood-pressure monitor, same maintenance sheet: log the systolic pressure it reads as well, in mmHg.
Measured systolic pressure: 124 mmHg
